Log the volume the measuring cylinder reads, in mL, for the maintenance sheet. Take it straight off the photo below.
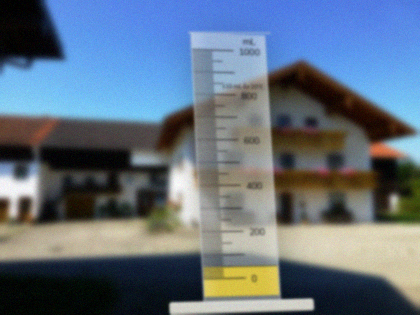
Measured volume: 50 mL
